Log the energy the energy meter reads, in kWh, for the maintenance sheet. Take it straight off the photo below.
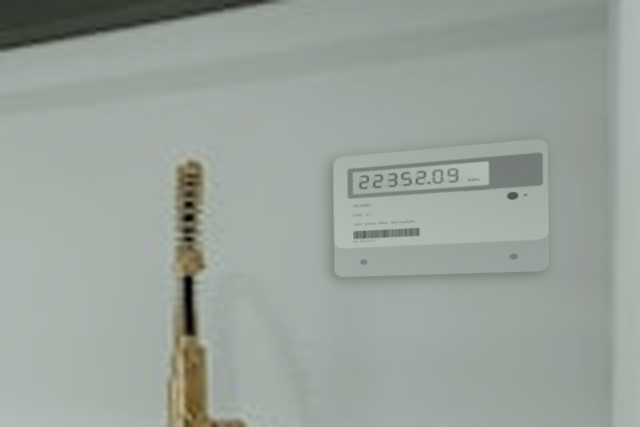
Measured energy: 22352.09 kWh
